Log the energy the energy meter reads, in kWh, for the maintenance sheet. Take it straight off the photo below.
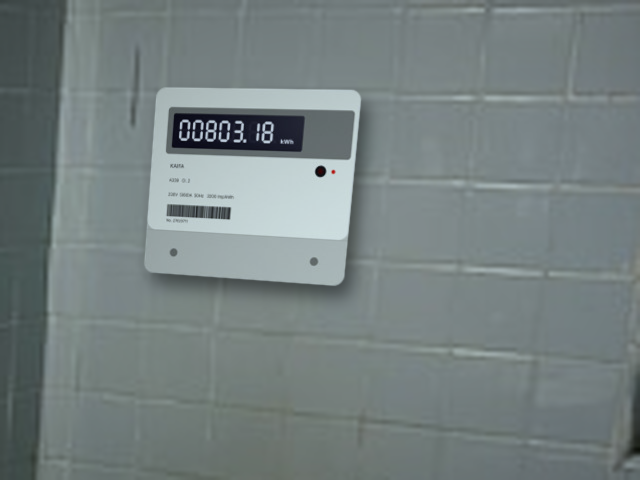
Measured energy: 803.18 kWh
